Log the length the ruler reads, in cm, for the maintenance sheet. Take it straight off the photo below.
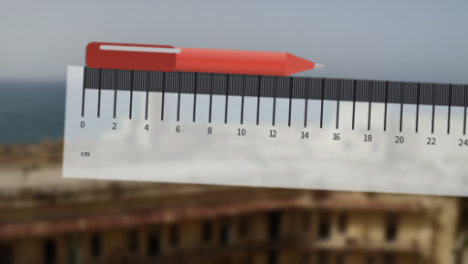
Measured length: 15 cm
